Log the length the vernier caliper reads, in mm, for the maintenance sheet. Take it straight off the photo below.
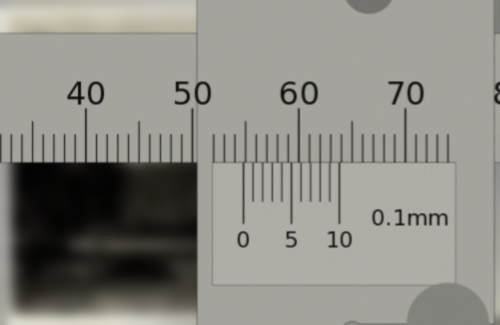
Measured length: 54.8 mm
